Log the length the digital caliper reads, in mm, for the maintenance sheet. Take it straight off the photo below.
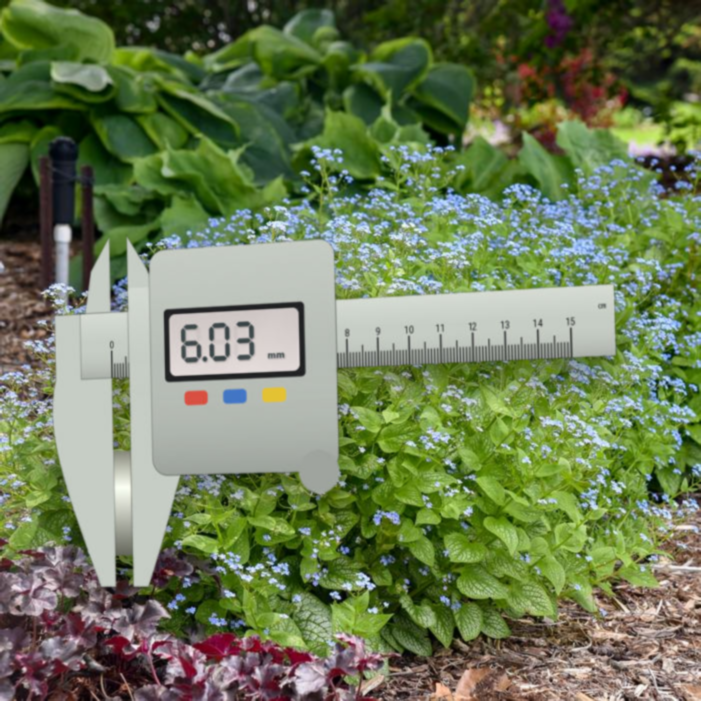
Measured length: 6.03 mm
